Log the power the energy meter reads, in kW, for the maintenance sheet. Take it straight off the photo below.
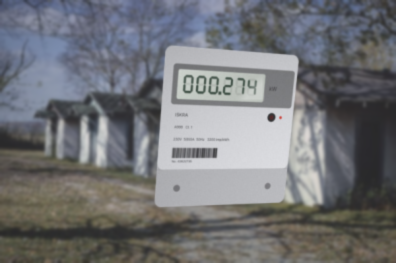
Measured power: 0.274 kW
